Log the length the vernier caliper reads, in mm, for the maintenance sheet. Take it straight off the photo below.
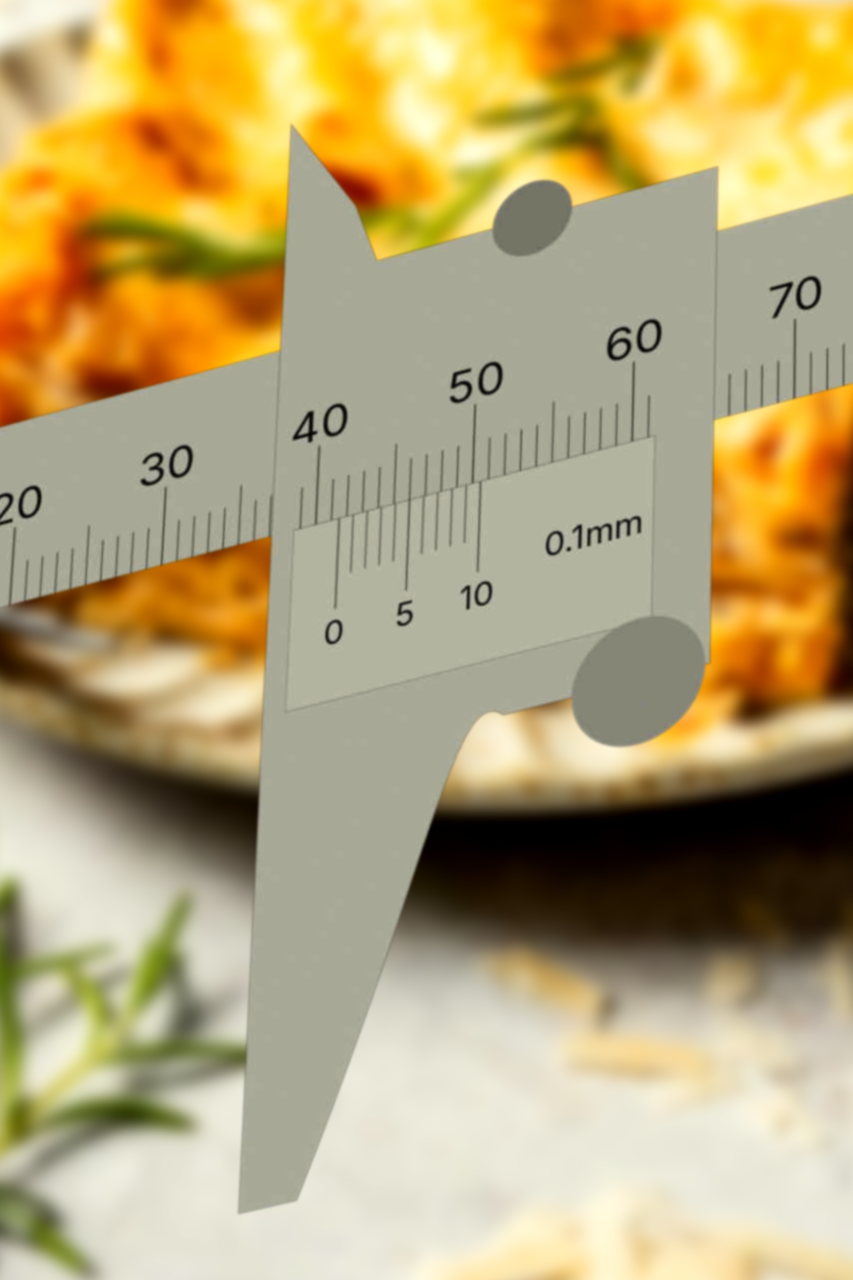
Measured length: 41.5 mm
